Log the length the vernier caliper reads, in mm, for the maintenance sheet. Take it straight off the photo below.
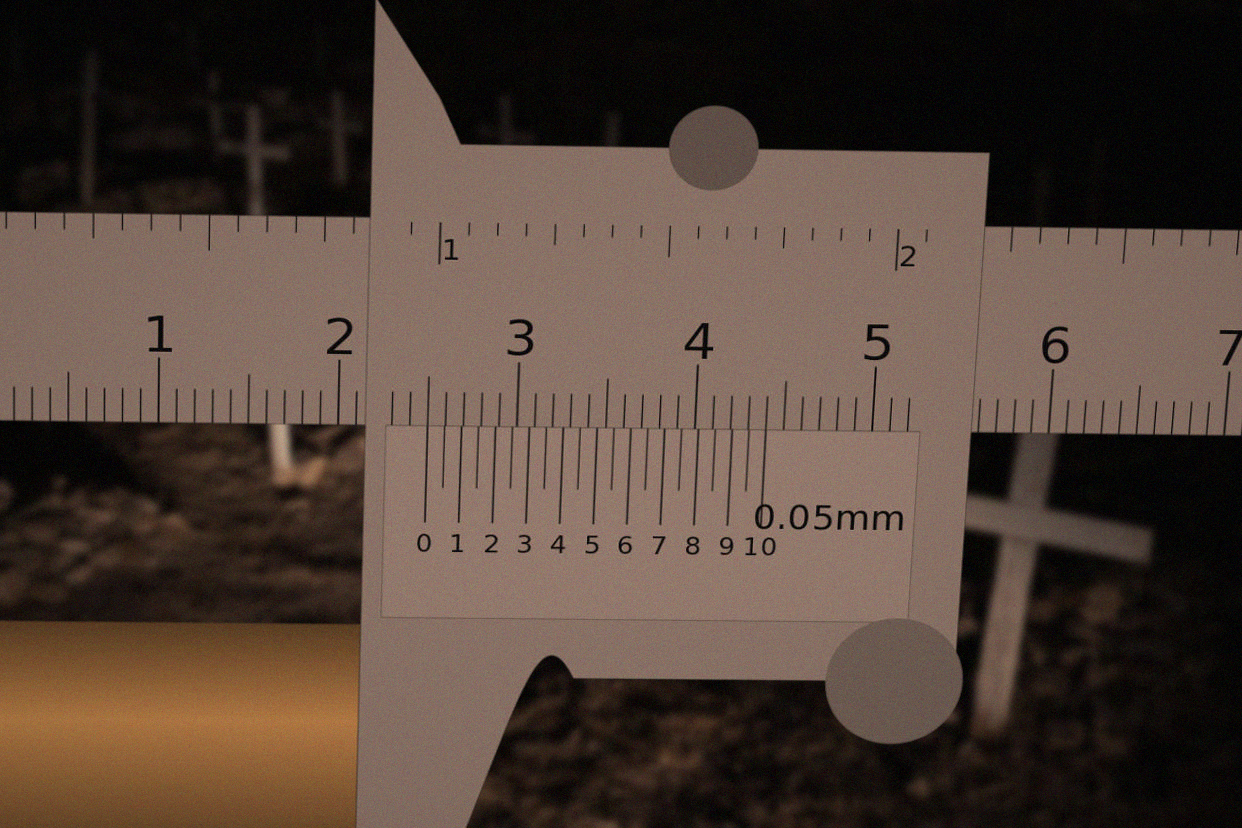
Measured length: 25.0 mm
